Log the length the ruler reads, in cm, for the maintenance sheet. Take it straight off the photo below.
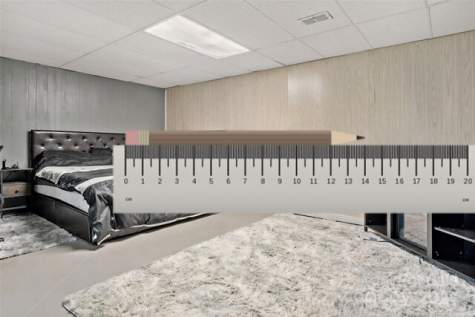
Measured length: 14 cm
